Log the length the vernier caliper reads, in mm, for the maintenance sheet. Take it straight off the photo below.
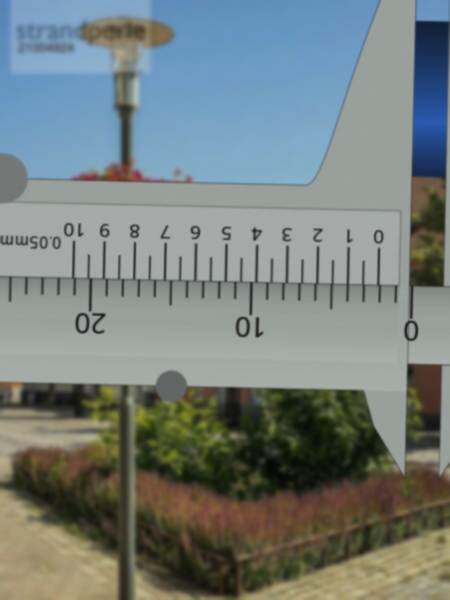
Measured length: 2.1 mm
